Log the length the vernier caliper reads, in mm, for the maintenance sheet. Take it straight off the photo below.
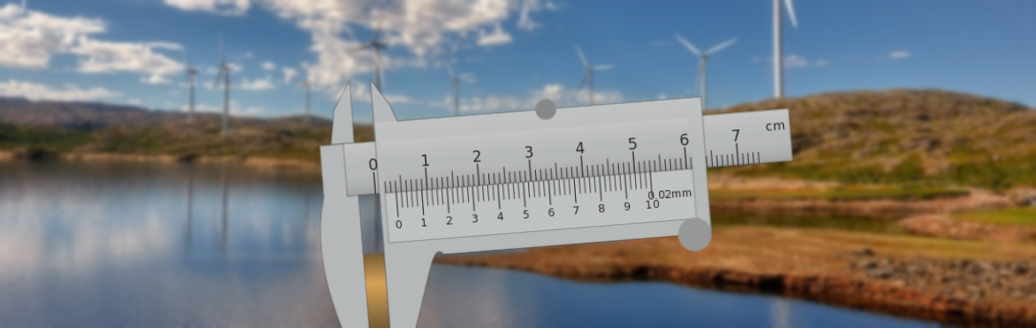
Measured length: 4.0 mm
